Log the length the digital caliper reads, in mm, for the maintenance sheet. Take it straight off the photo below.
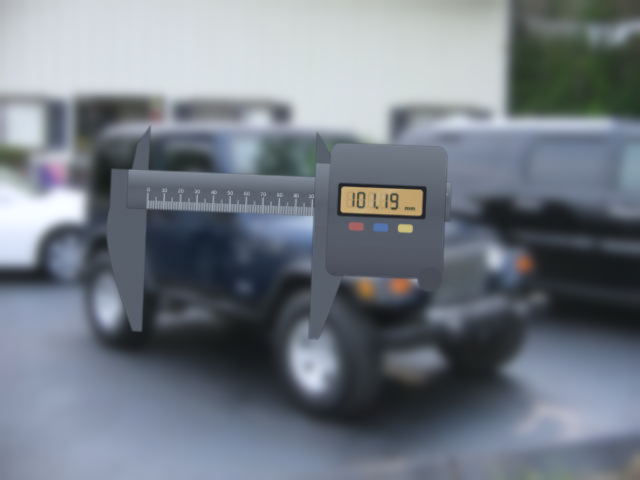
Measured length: 101.19 mm
